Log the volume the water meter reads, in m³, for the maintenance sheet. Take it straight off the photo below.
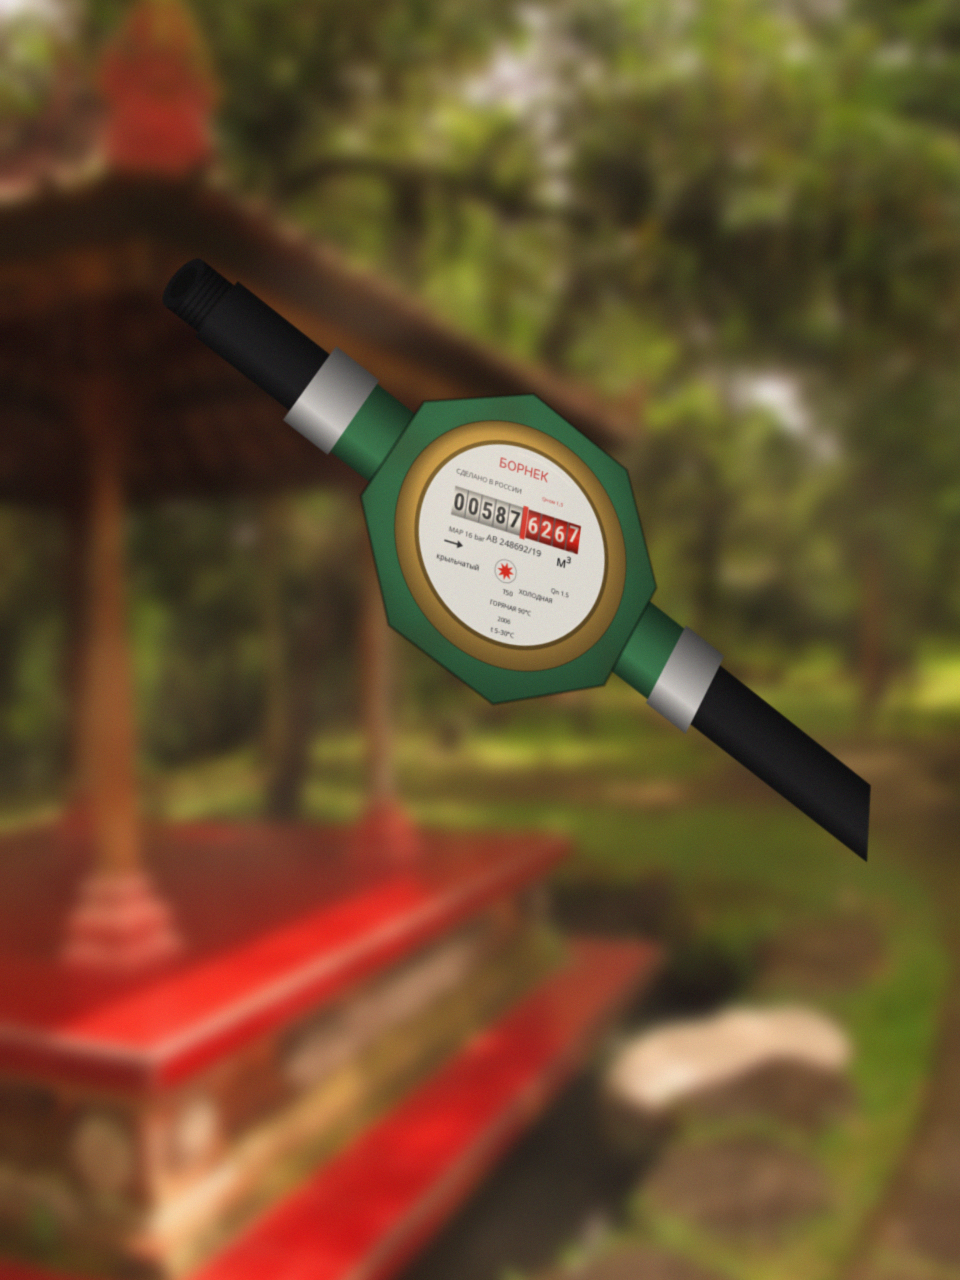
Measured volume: 587.6267 m³
